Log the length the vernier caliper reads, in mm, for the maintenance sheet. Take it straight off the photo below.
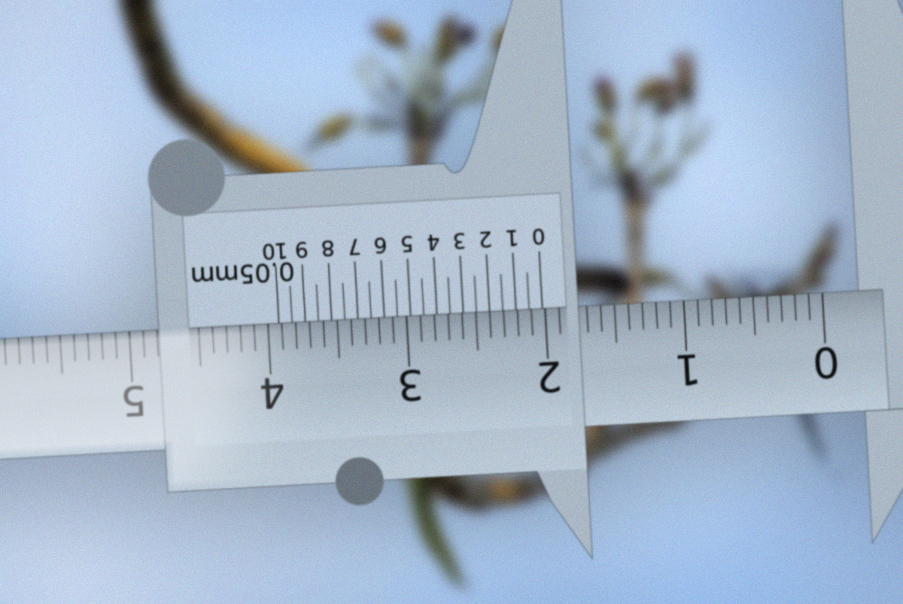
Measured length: 20.2 mm
